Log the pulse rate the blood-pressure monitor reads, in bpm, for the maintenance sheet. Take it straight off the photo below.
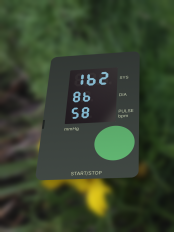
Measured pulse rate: 58 bpm
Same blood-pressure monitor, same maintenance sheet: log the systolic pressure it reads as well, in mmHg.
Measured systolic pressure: 162 mmHg
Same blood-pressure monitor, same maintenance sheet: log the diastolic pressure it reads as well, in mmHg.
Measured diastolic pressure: 86 mmHg
